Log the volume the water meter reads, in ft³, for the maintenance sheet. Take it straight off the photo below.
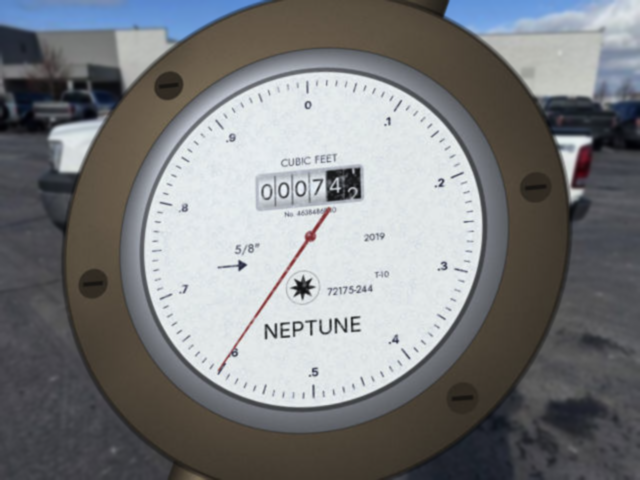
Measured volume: 741.60 ft³
